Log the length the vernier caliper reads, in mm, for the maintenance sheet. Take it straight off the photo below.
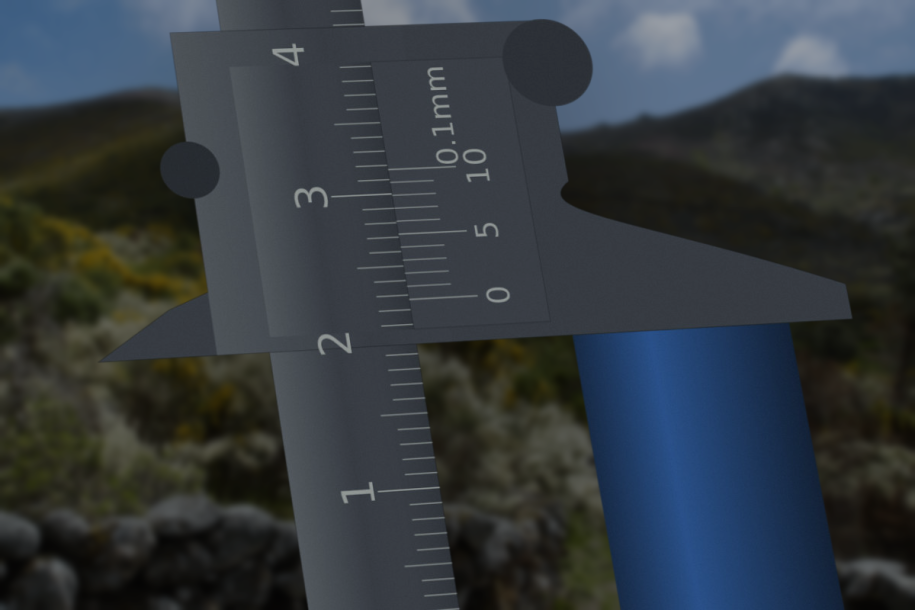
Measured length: 22.7 mm
